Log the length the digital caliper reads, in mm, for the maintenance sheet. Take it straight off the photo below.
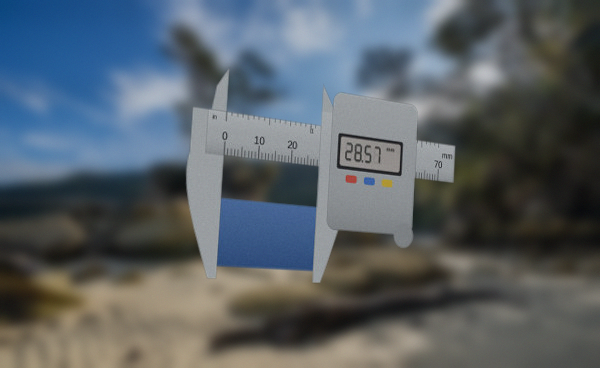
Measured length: 28.57 mm
